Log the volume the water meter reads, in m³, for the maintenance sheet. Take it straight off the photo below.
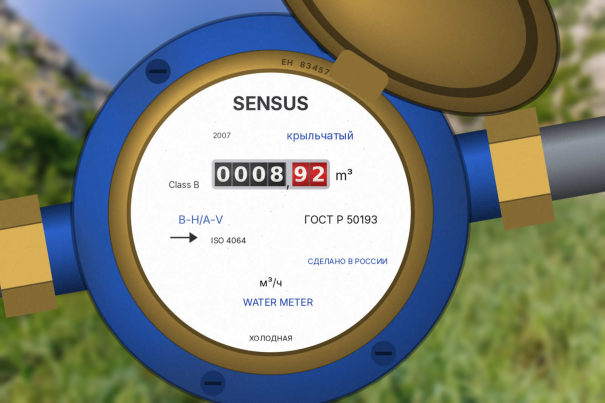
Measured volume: 8.92 m³
